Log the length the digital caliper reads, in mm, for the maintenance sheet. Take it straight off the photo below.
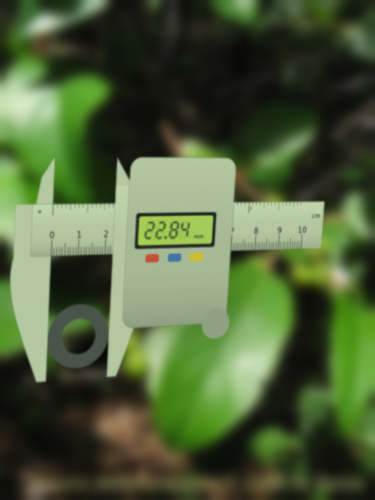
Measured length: 22.84 mm
